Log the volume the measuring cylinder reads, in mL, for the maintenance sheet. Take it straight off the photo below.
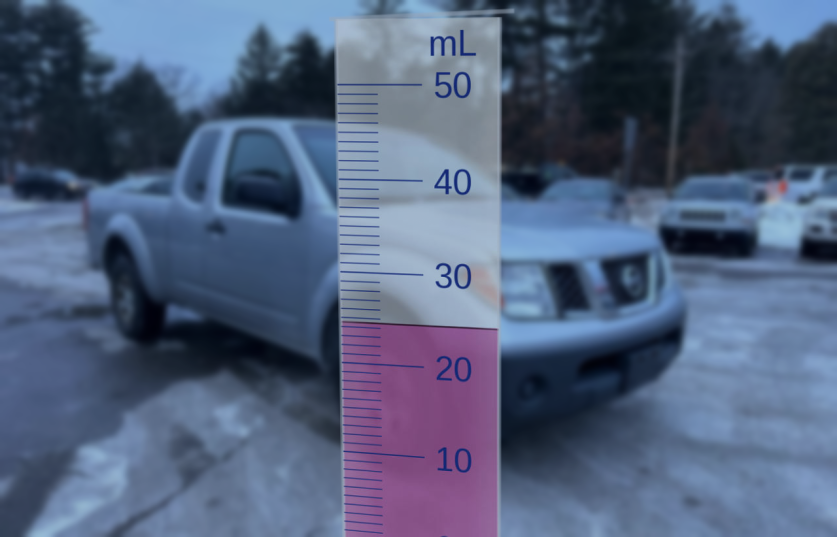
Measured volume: 24.5 mL
